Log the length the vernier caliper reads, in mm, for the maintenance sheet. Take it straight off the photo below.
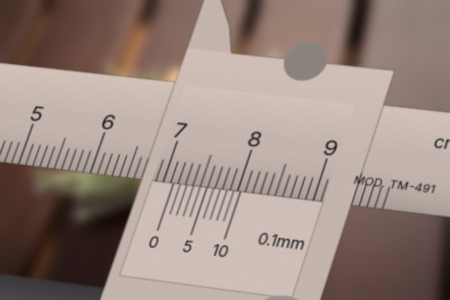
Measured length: 71.4 mm
